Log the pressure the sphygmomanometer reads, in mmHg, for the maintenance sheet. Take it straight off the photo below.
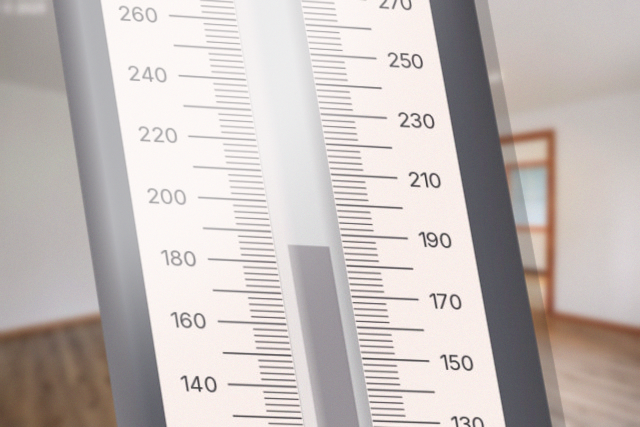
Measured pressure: 186 mmHg
